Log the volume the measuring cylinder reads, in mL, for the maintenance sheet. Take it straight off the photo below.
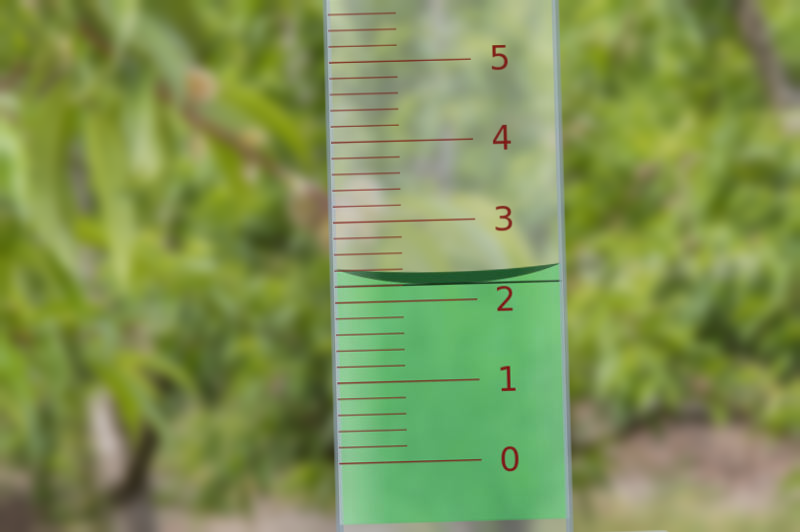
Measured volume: 2.2 mL
